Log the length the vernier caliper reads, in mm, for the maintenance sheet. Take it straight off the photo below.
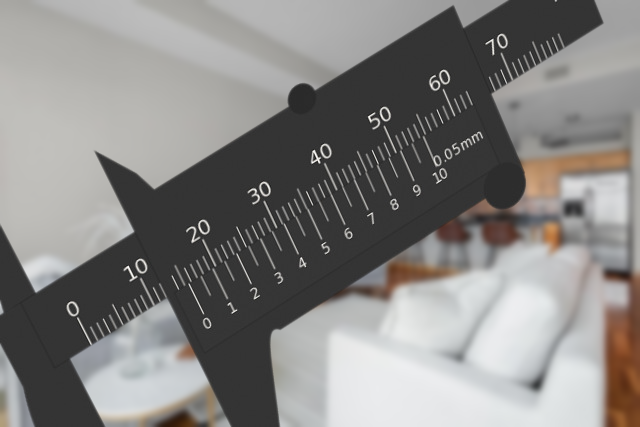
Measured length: 15.6 mm
